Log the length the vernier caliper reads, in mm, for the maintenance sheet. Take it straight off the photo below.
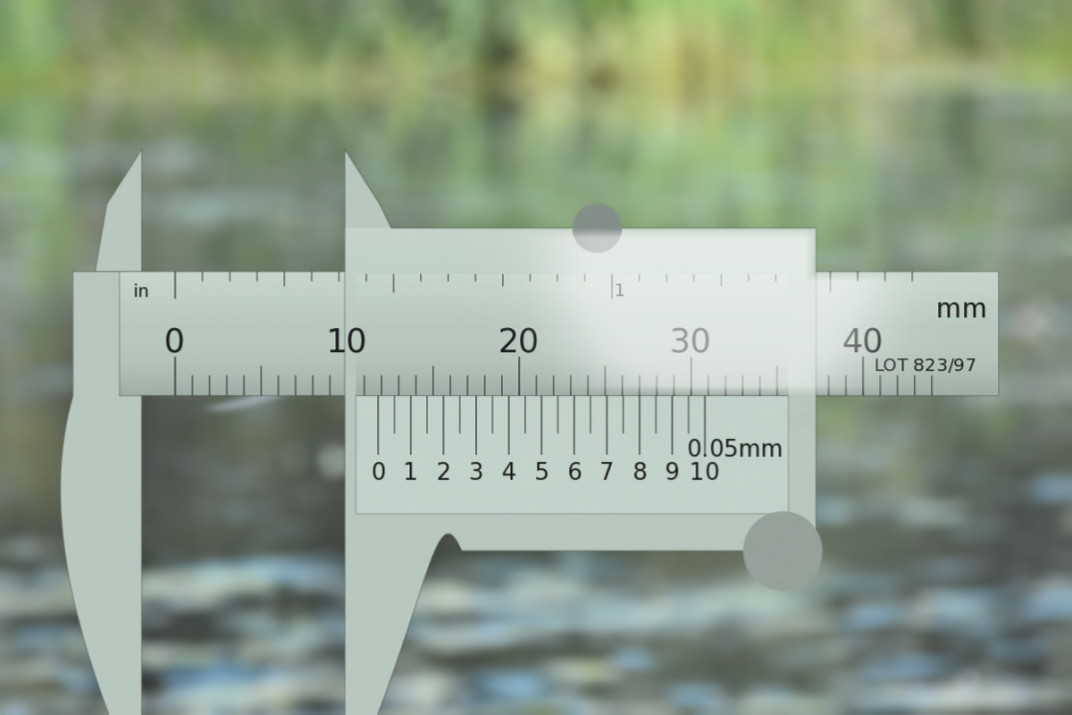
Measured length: 11.8 mm
